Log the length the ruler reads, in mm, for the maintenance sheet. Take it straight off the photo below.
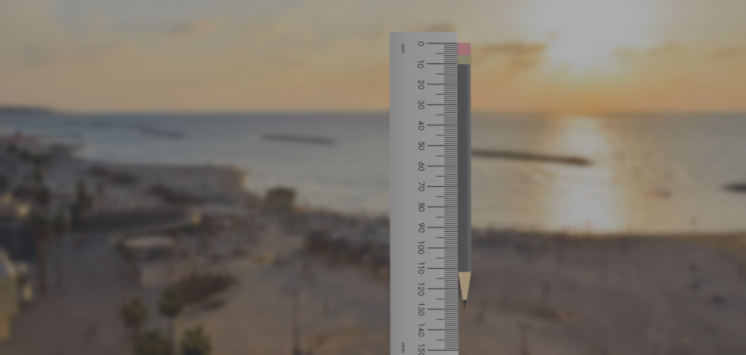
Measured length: 130 mm
